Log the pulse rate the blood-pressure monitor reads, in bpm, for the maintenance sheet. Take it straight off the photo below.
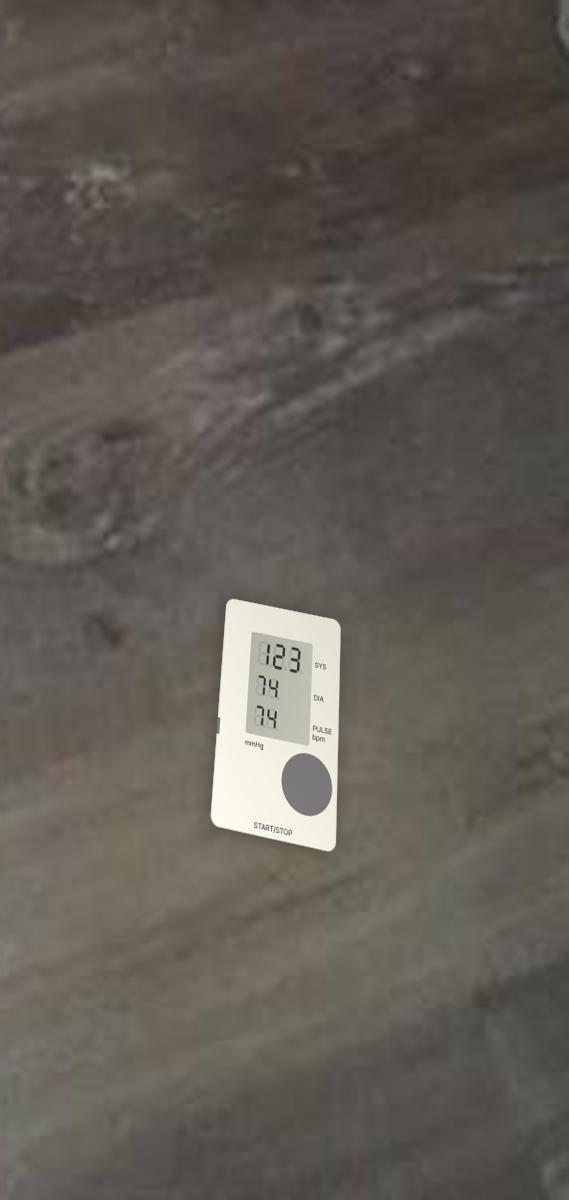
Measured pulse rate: 74 bpm
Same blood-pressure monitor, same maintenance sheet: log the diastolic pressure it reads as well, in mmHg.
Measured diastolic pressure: 74 mmHg
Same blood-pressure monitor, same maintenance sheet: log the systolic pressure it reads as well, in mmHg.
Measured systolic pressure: 123 mmHg
